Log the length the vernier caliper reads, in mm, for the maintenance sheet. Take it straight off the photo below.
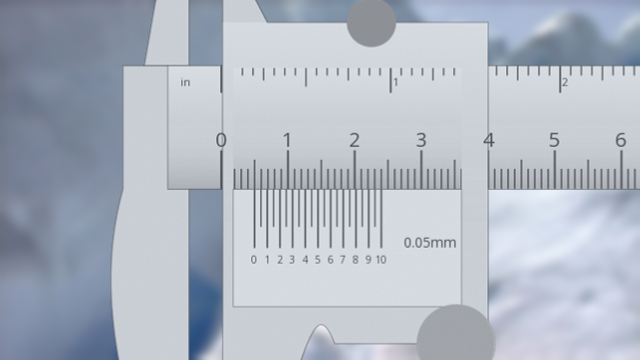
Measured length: 5.0 mm
